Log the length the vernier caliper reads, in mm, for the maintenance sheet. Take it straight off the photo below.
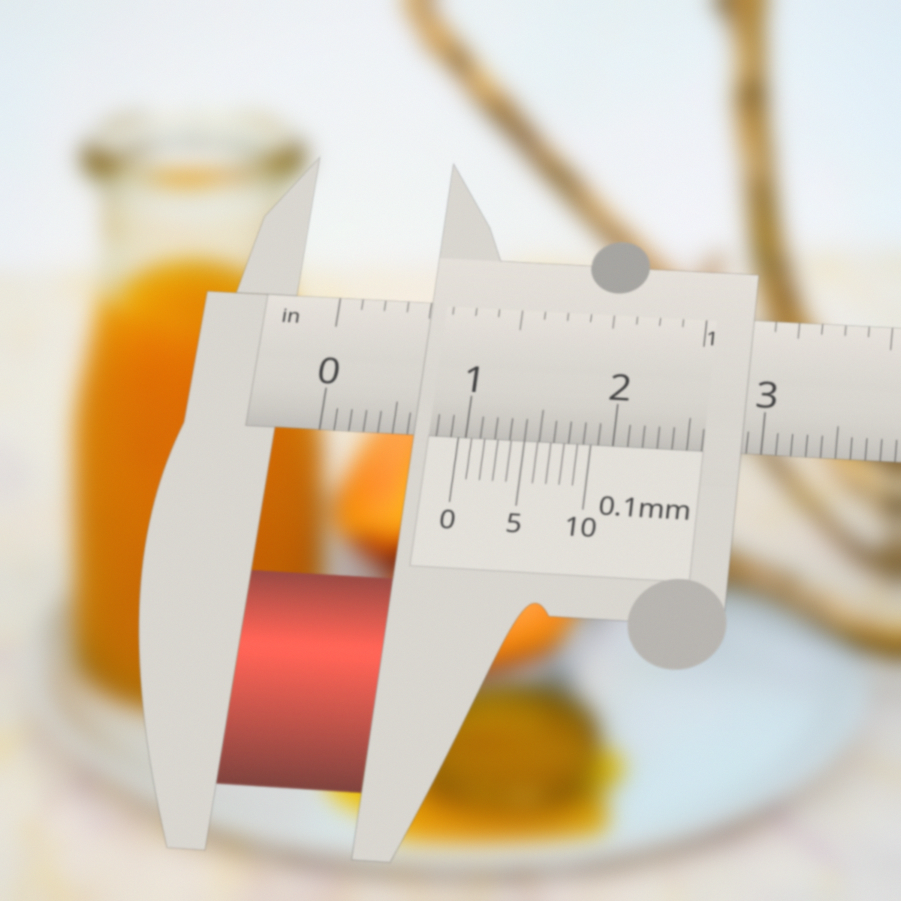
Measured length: 9.5 mm
